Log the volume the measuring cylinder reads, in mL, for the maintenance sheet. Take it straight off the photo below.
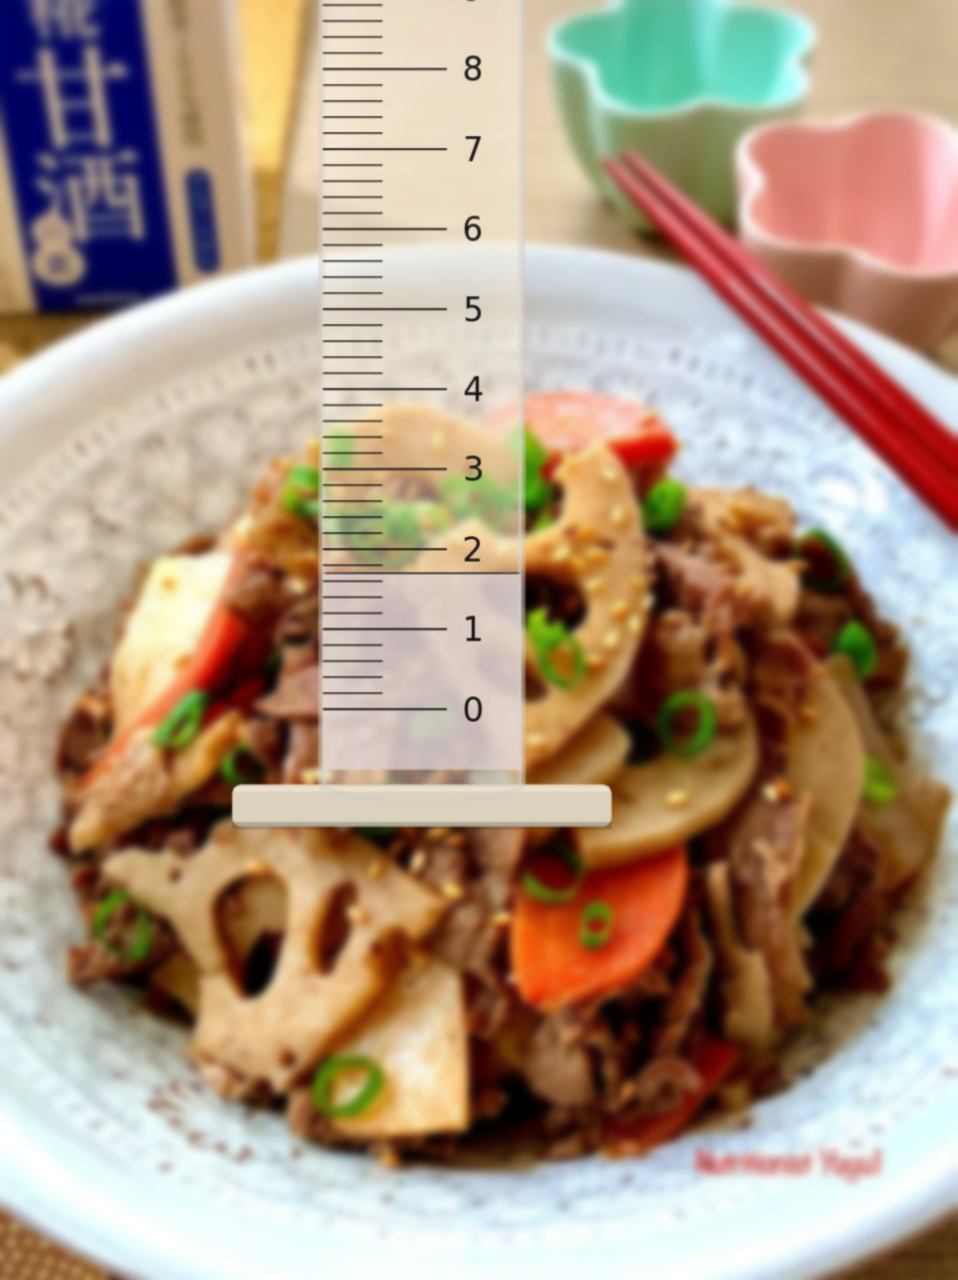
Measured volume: 1.7 mL
